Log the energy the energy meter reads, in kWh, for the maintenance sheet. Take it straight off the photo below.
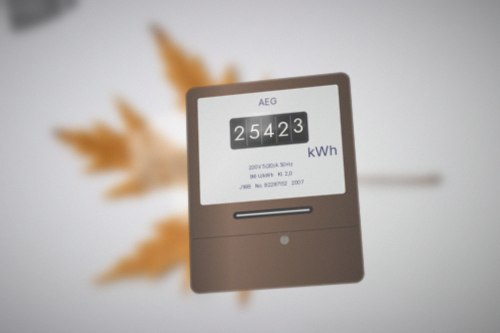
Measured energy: 25423 kWh
